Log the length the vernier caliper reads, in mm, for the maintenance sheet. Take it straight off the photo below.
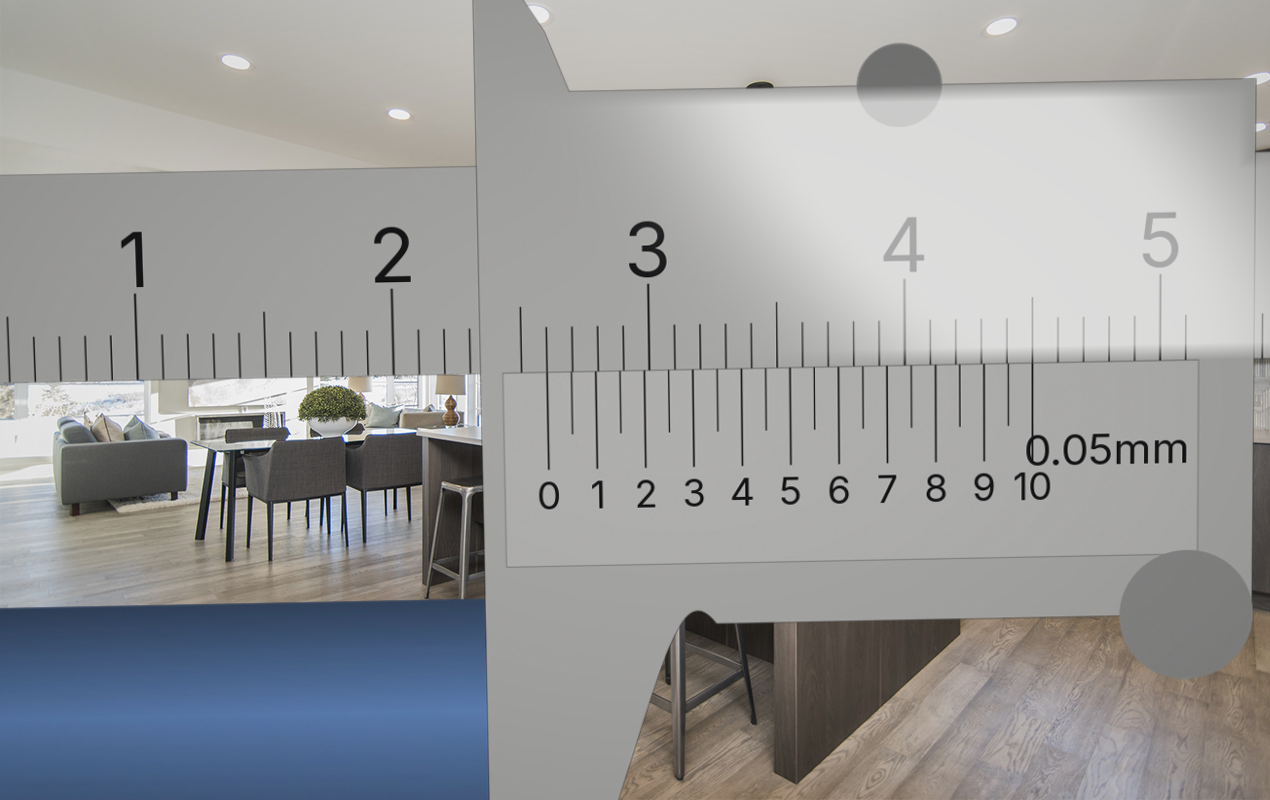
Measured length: 26.00 mm
